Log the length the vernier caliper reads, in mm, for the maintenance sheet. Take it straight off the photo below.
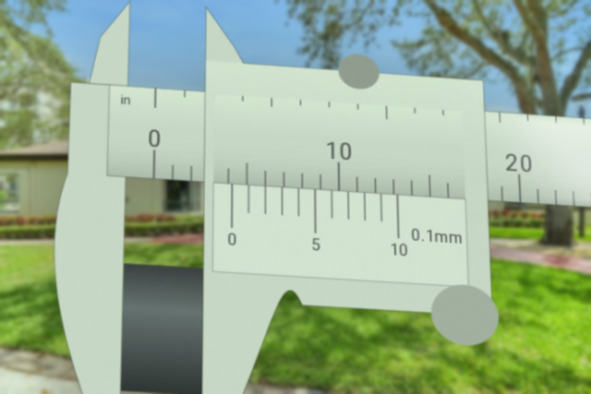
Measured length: 4.2 mm
